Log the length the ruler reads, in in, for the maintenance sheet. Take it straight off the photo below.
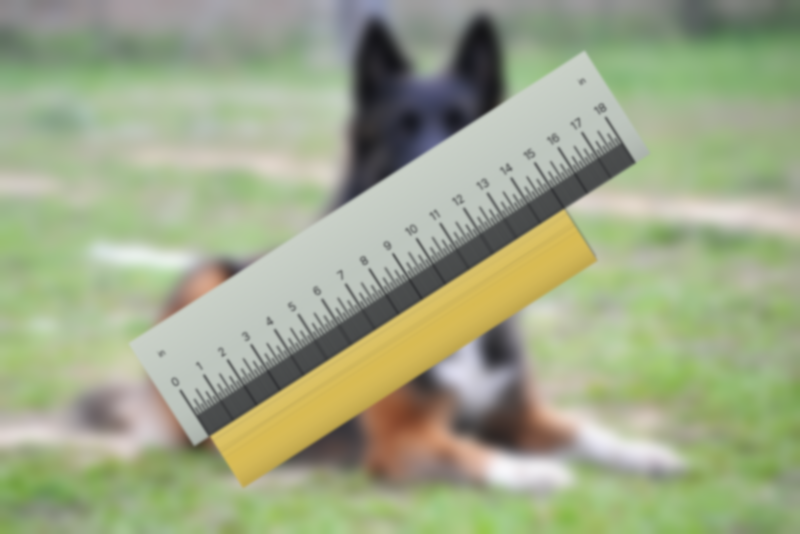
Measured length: 15 in
